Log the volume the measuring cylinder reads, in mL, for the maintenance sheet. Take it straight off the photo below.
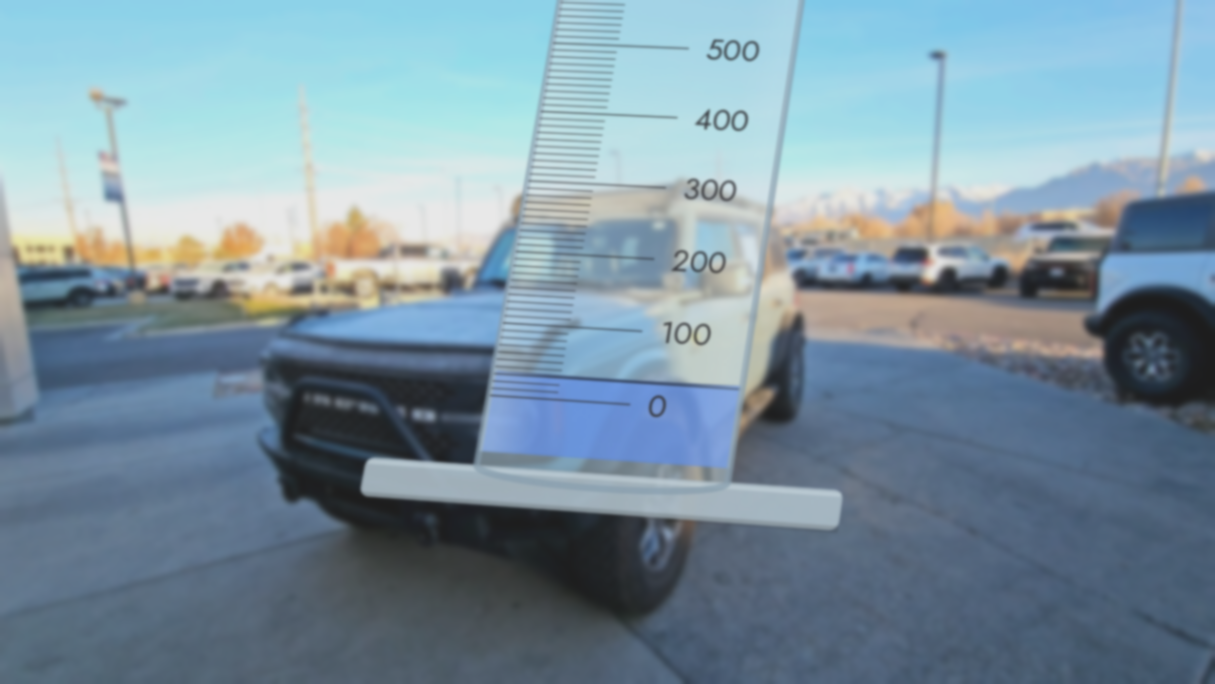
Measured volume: 30 mL
